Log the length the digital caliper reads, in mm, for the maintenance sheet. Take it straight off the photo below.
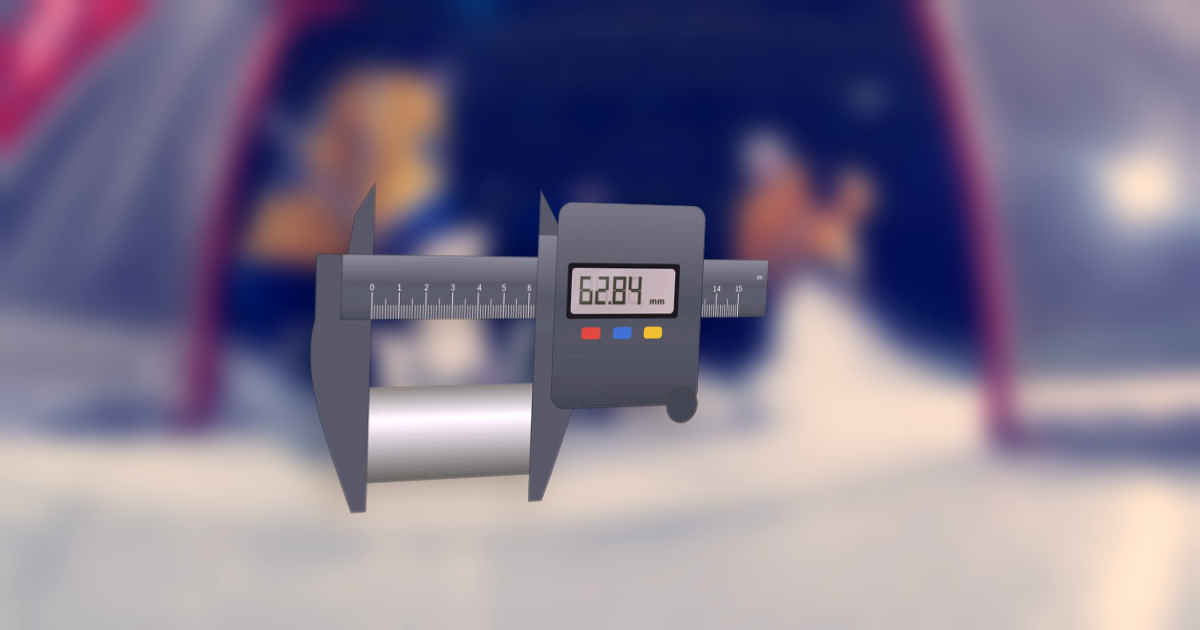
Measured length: 62.84 mm
